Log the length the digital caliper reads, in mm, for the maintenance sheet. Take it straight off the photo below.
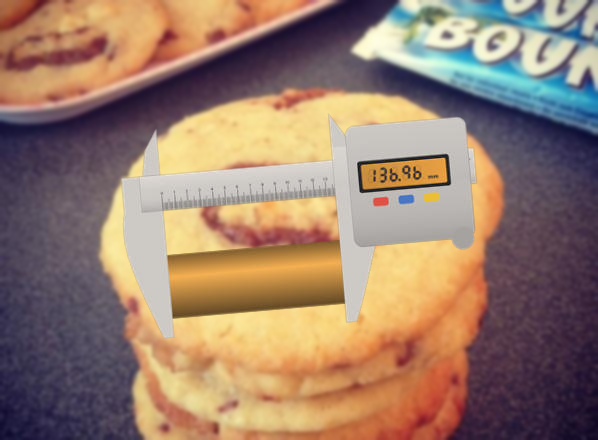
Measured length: 136.96 mm
